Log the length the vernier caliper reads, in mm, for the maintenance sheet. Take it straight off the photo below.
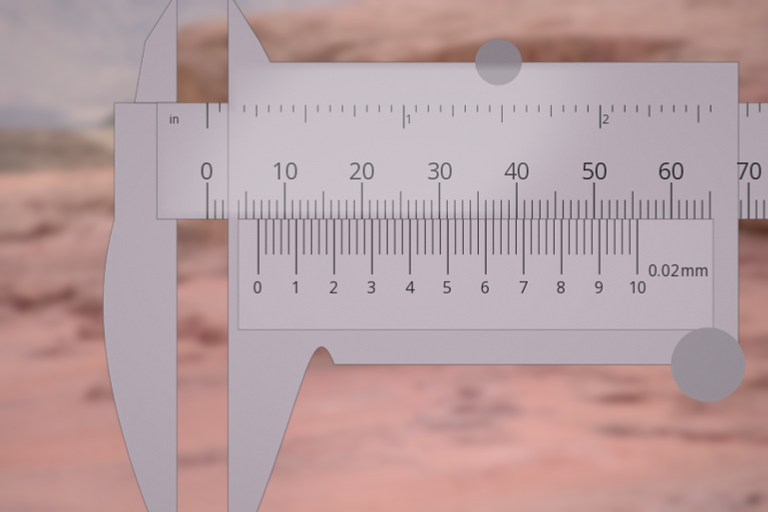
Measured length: 6.6 mm
